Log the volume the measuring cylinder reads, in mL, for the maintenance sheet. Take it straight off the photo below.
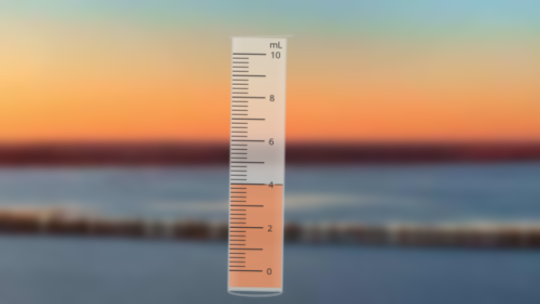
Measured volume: 4 mL
